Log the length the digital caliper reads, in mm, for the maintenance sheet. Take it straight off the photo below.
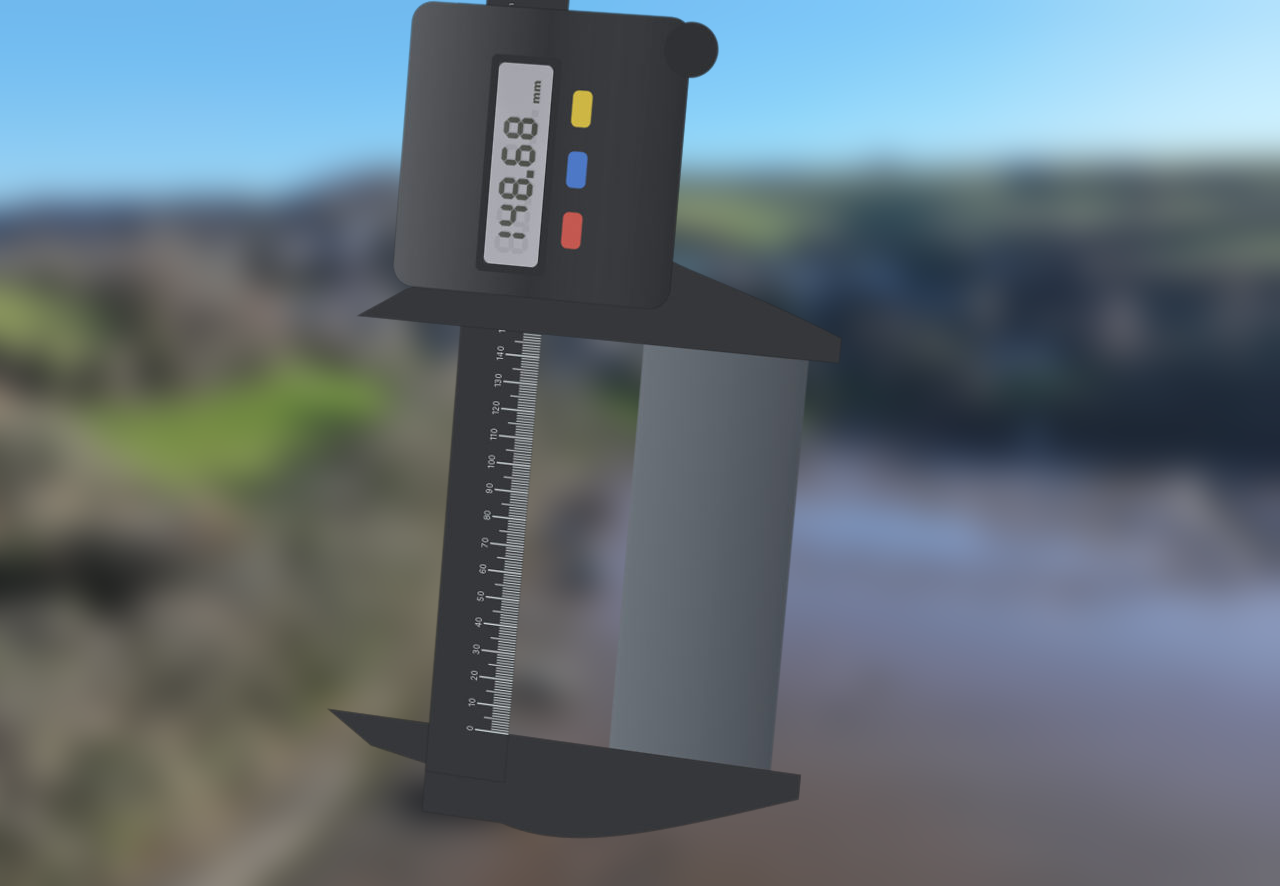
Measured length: 148.68 mm
